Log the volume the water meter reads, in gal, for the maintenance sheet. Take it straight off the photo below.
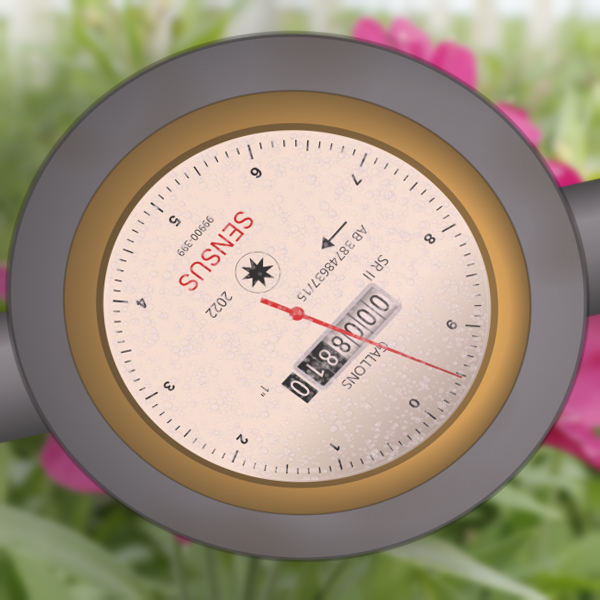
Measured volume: 8809.5 gal
